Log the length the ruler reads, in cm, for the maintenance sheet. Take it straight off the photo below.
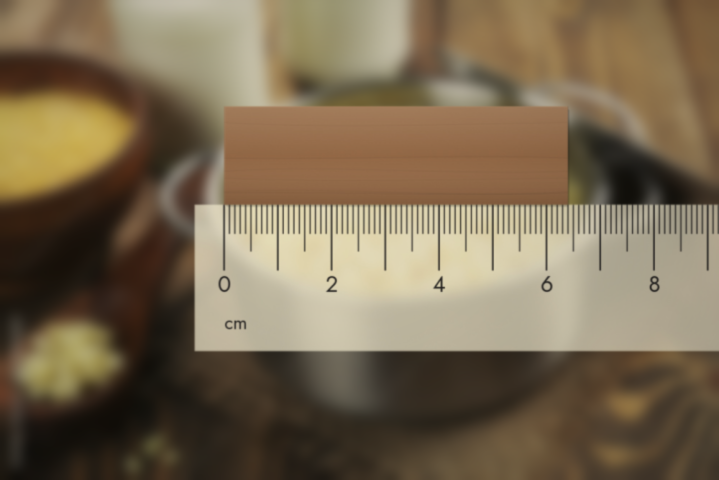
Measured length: 6.4 cm
